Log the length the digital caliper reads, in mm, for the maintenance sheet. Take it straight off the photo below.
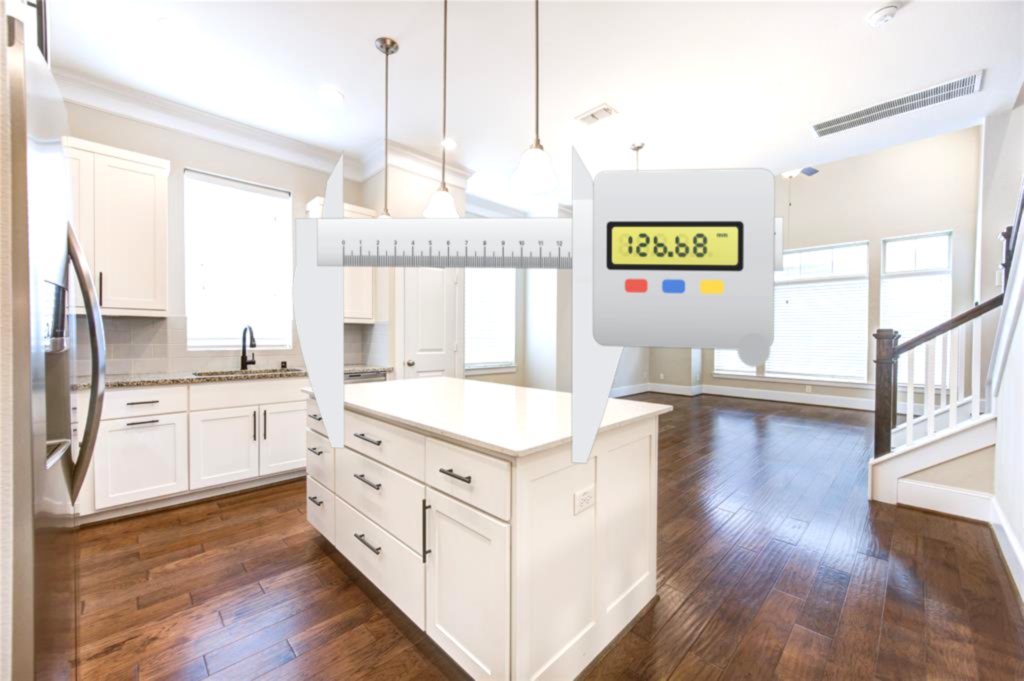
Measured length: 126.68 mm
